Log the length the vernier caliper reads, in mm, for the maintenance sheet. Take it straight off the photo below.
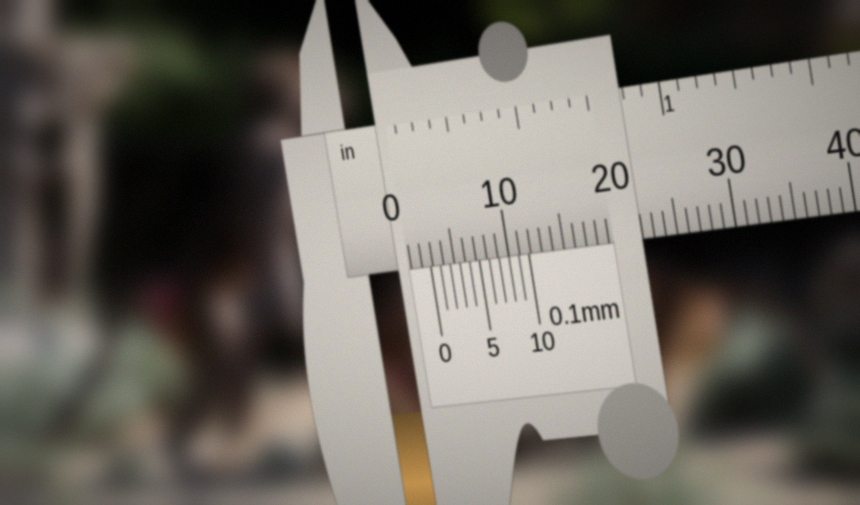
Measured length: 2.8 mm
